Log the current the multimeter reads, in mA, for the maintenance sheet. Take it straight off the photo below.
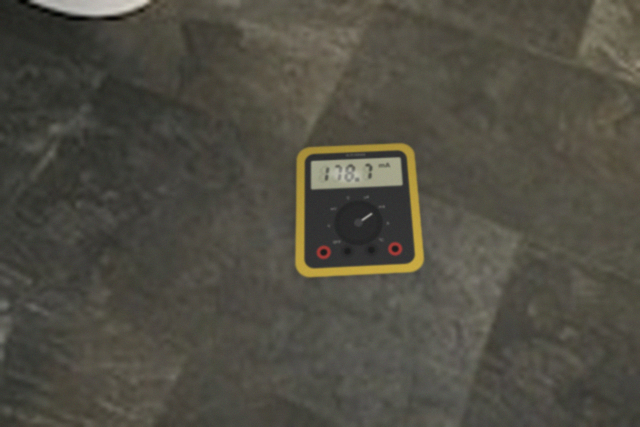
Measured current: 178.7 mA
